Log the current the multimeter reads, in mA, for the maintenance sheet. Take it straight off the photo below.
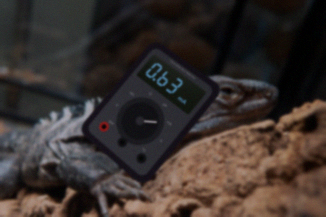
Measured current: 0.63 mA
